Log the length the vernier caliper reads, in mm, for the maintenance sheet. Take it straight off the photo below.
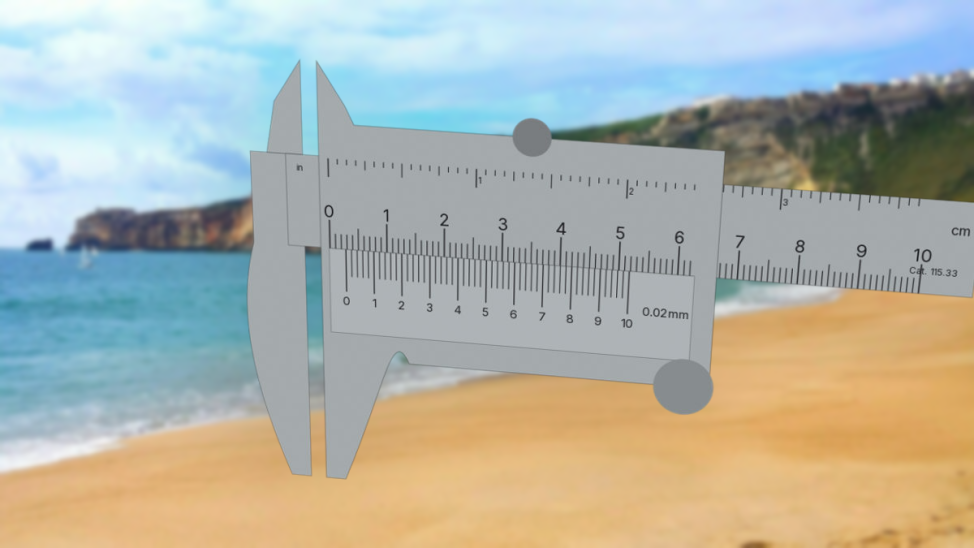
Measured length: 2.8 mm
